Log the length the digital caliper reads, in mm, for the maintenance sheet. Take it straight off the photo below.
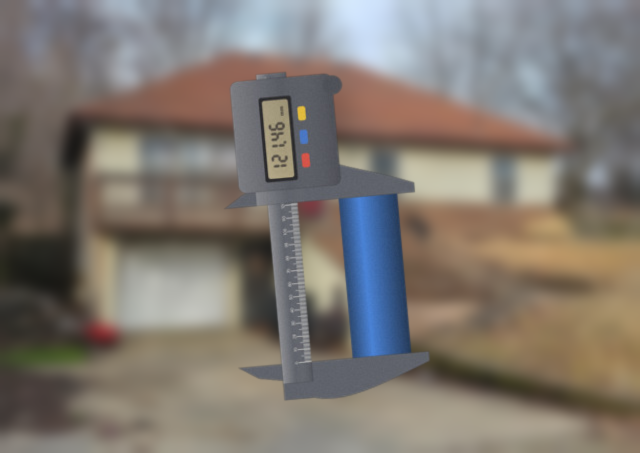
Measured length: 121.46 mm
